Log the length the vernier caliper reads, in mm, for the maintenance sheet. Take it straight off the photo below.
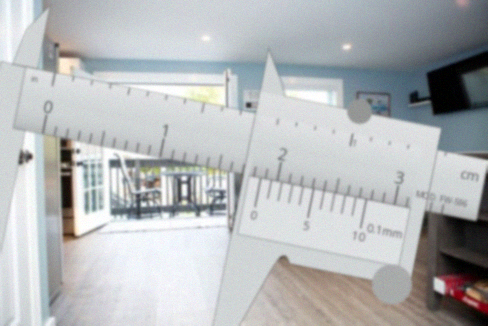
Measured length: 18.6 mm
